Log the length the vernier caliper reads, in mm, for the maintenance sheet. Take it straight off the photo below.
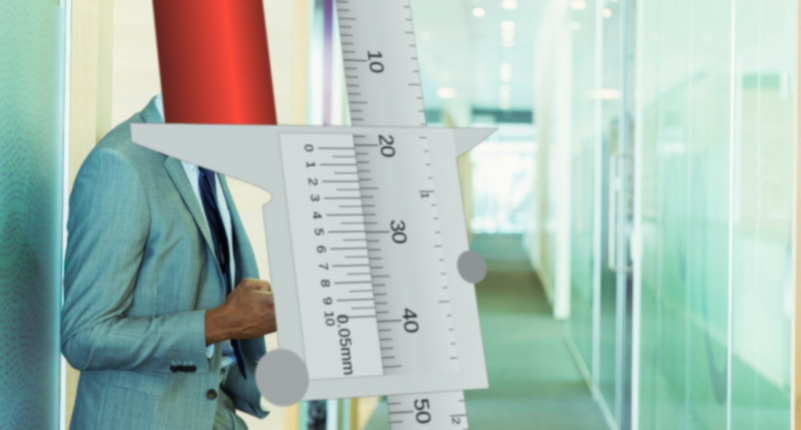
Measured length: 20.4 mm
